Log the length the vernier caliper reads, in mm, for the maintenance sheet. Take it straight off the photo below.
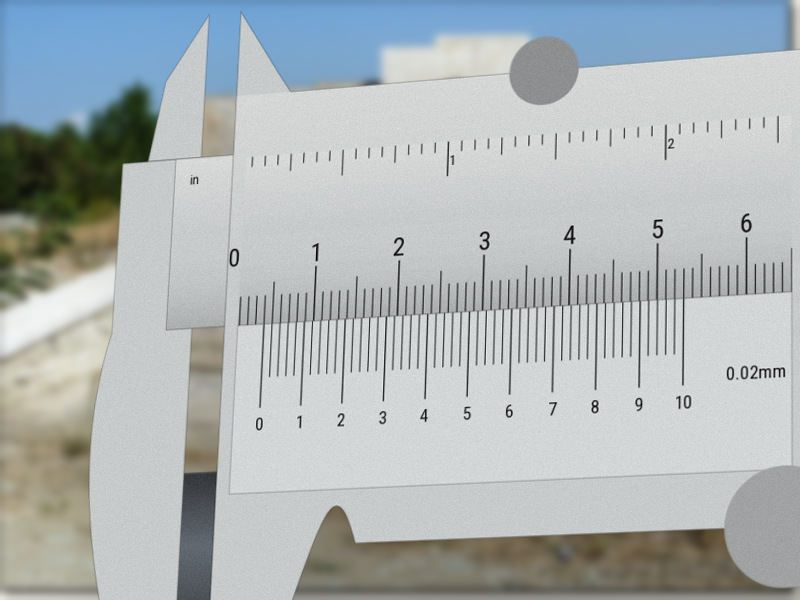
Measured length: 4.0 mm
